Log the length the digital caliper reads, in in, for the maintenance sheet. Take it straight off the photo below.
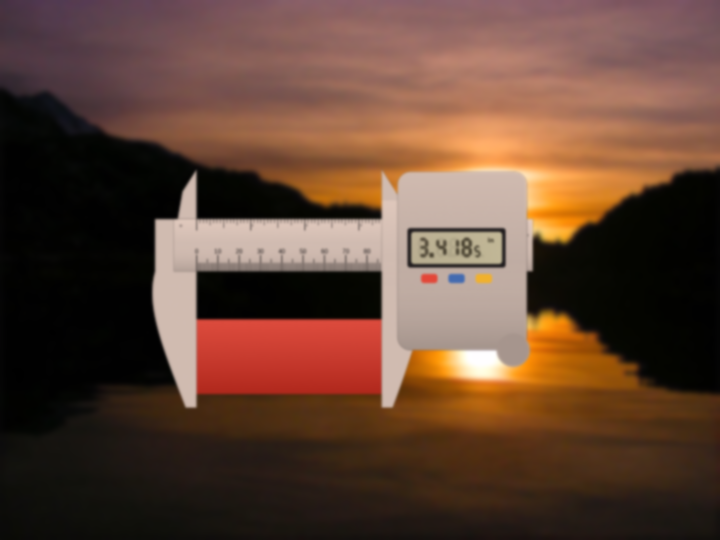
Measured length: 3.4185 in
